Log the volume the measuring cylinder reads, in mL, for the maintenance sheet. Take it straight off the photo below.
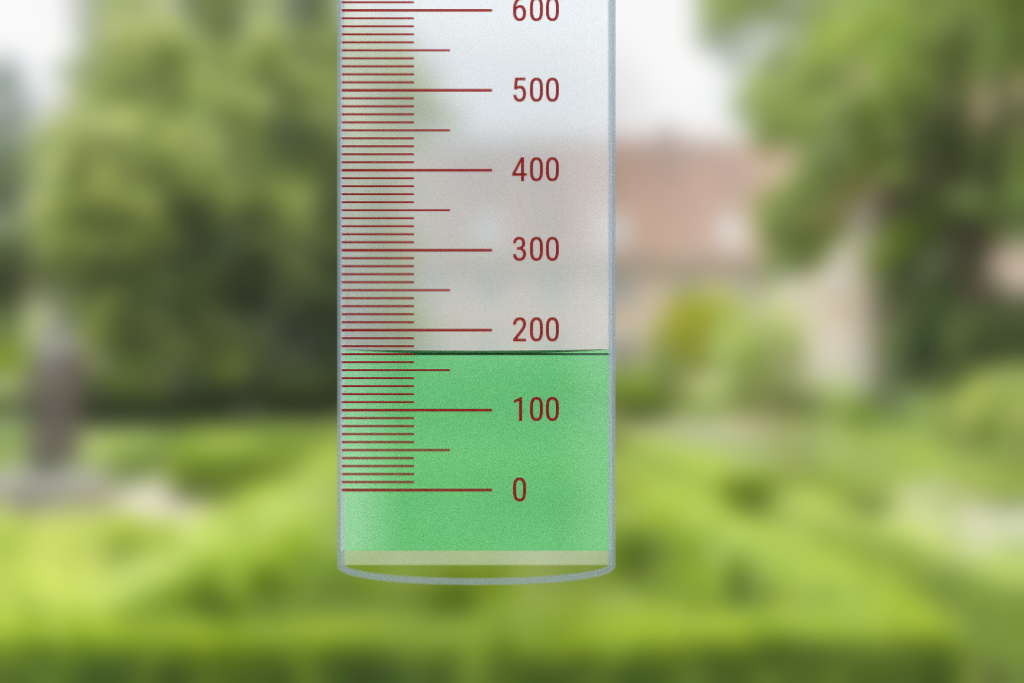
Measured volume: 170 mL
